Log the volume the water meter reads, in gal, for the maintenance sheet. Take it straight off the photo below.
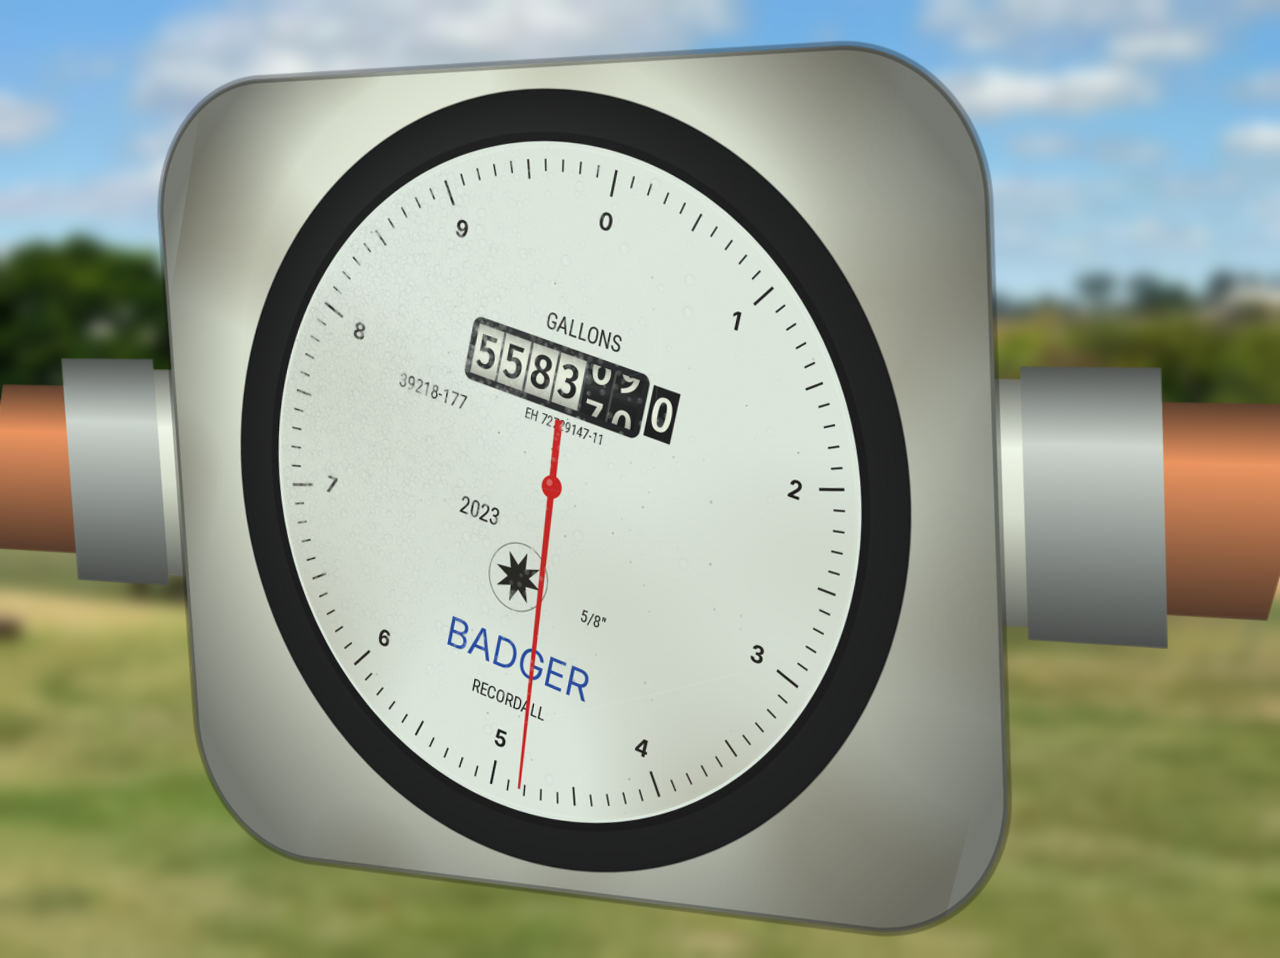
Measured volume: 5583694.8 gal
